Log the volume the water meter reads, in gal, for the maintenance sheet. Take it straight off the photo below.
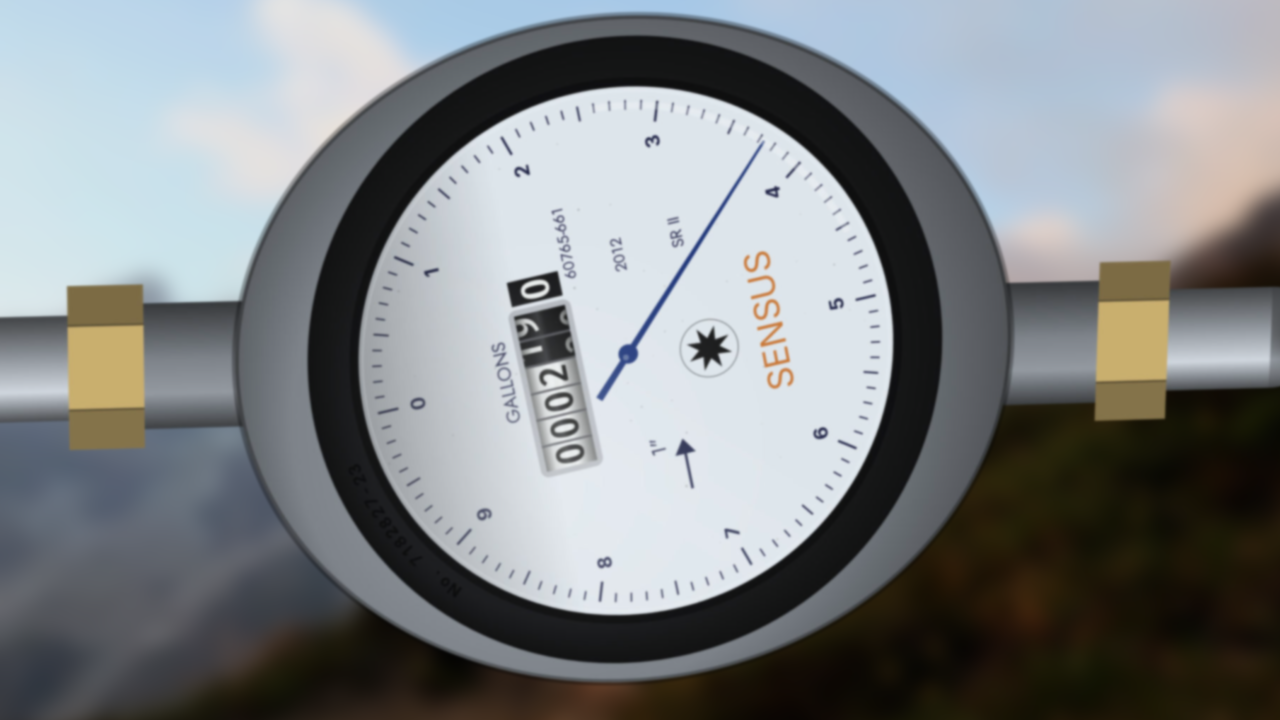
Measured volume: 2193.7 gal
